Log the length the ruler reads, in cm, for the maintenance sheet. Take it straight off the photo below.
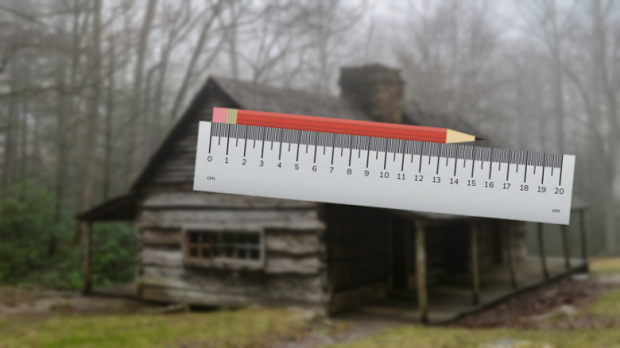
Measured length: 15.5 cm
